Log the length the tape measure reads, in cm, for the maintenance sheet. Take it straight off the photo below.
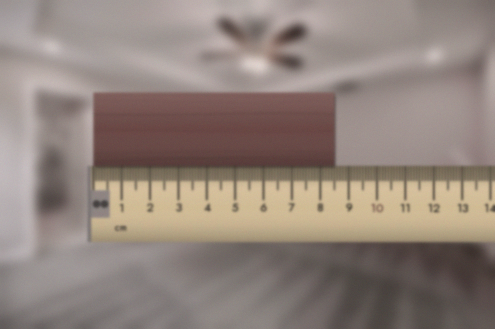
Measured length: 8.5 cm
